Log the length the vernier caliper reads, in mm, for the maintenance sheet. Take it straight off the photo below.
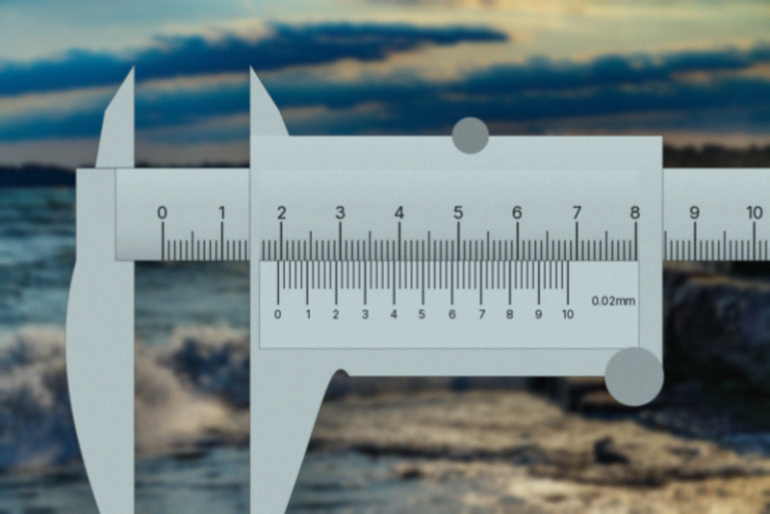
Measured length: 19.5 mm
